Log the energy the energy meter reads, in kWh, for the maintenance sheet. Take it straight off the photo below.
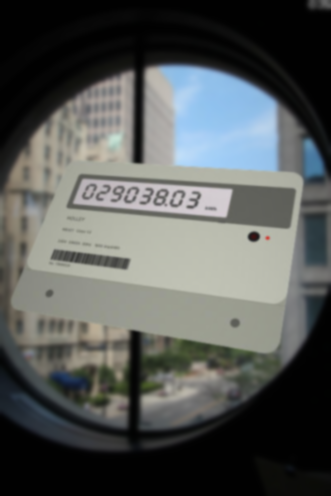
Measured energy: 29038.03 kWh
